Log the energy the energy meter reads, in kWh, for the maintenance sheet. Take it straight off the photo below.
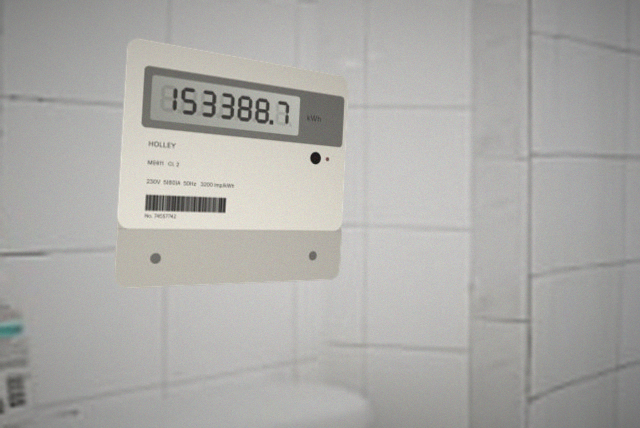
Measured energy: 153388.7 kWh
